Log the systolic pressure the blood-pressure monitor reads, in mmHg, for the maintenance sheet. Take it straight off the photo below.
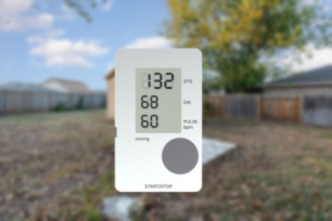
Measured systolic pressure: 132 mmHg
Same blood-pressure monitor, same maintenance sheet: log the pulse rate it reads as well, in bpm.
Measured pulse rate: 60 bpm
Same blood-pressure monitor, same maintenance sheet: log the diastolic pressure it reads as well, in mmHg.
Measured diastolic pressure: 68 mmHg
